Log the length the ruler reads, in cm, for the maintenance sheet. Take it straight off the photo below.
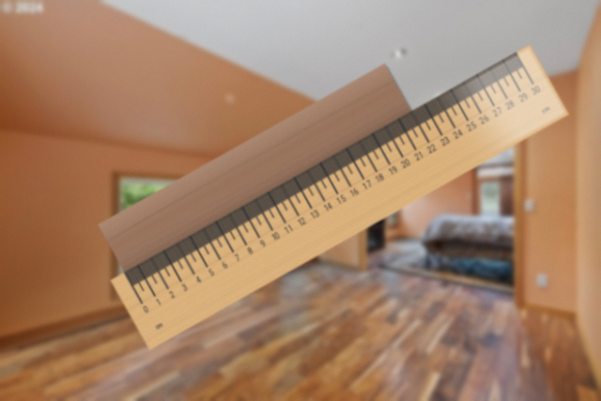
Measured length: 22 cm
